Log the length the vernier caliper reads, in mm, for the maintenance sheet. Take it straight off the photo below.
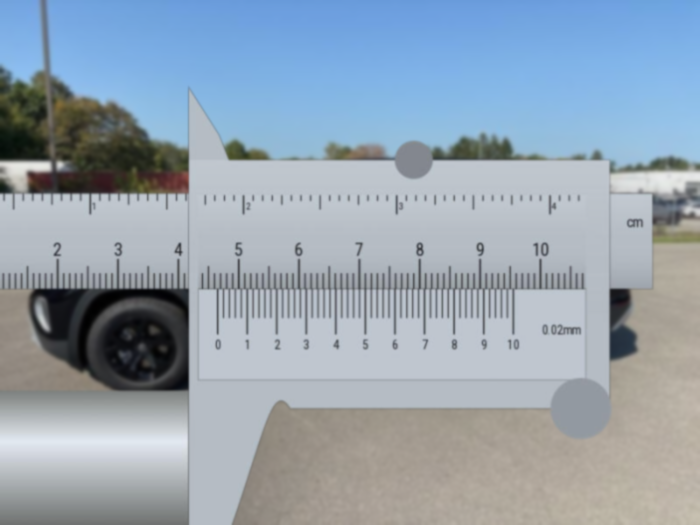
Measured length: 46.5 mm
